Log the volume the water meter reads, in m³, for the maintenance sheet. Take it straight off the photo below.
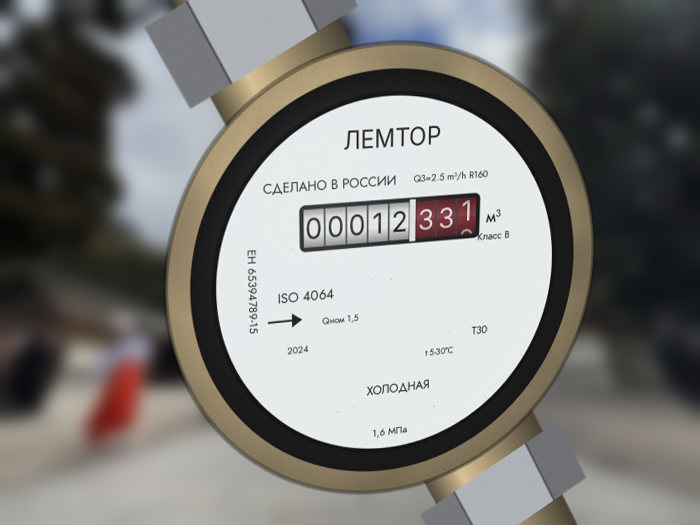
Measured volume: 12.331 m³
